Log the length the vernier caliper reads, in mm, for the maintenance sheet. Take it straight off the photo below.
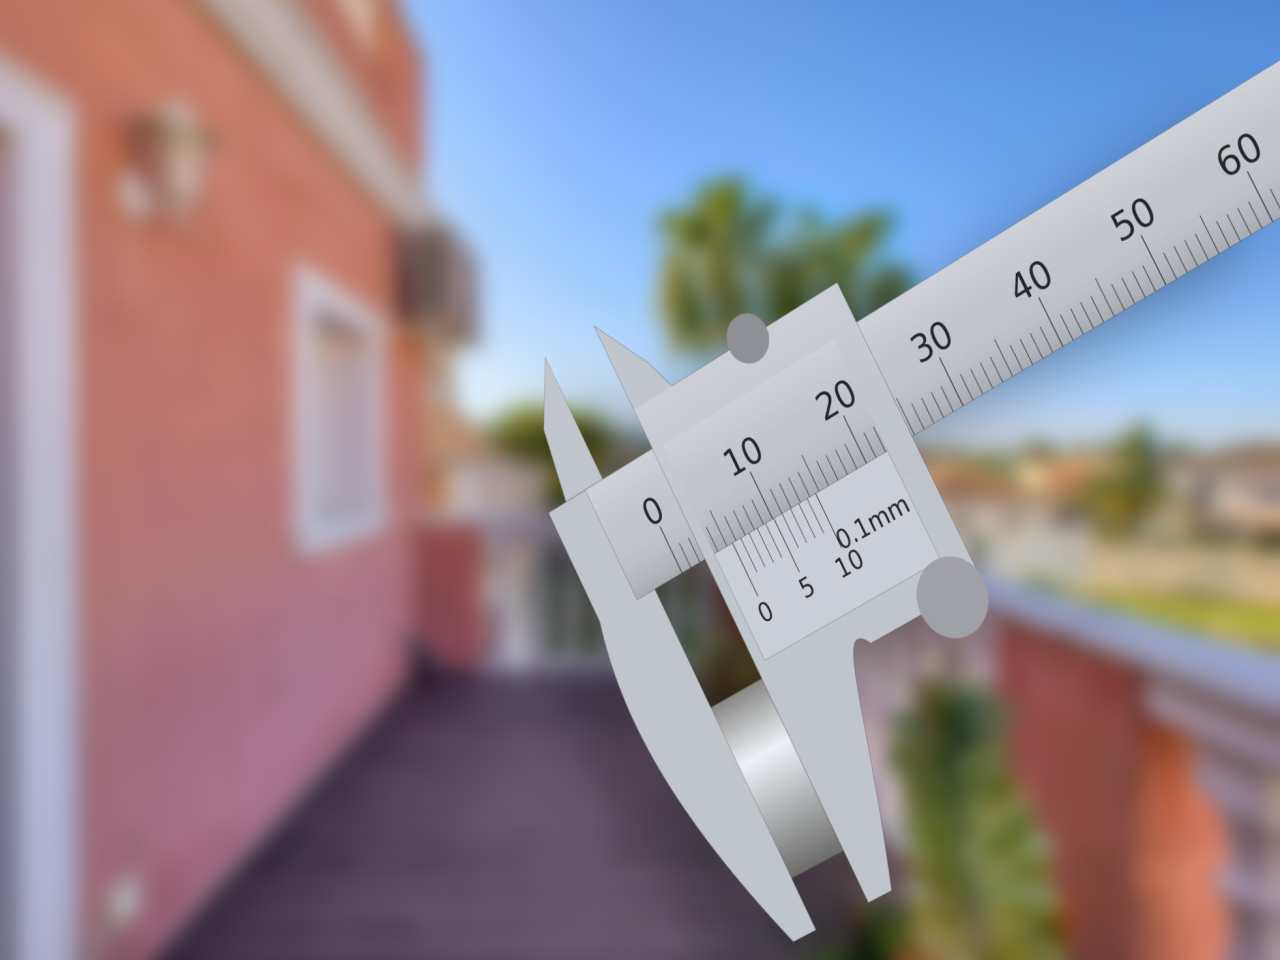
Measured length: 5.6 mm
